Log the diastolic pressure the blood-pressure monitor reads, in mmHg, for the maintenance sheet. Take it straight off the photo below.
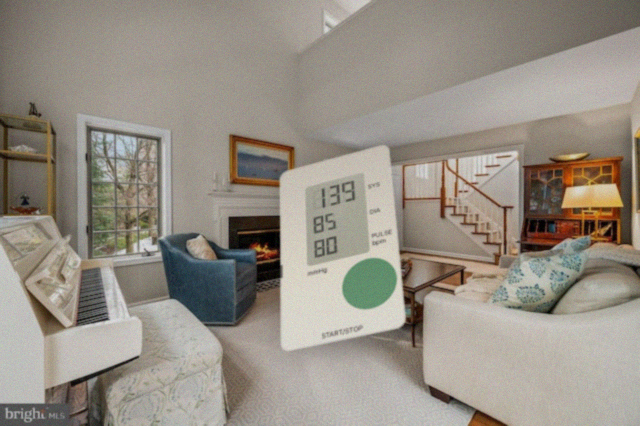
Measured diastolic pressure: 85 mmHg
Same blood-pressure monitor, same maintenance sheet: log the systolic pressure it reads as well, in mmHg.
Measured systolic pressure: 139 mmHg
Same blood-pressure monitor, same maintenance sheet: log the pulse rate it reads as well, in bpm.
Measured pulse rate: 80 bpm
